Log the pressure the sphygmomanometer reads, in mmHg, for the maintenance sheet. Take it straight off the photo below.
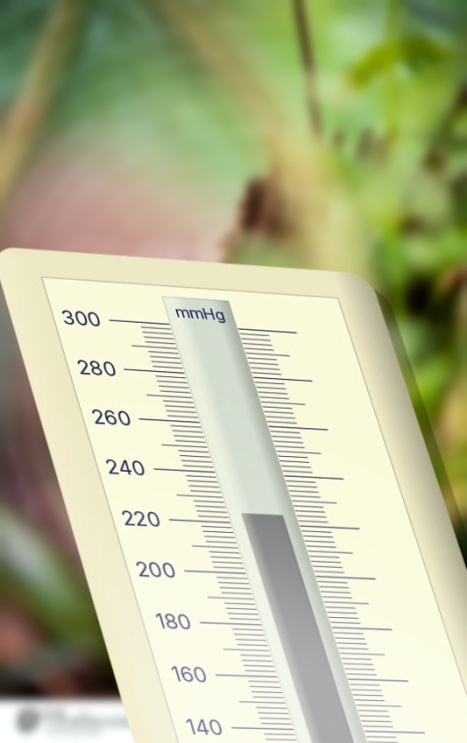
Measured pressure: 224 mmHg
